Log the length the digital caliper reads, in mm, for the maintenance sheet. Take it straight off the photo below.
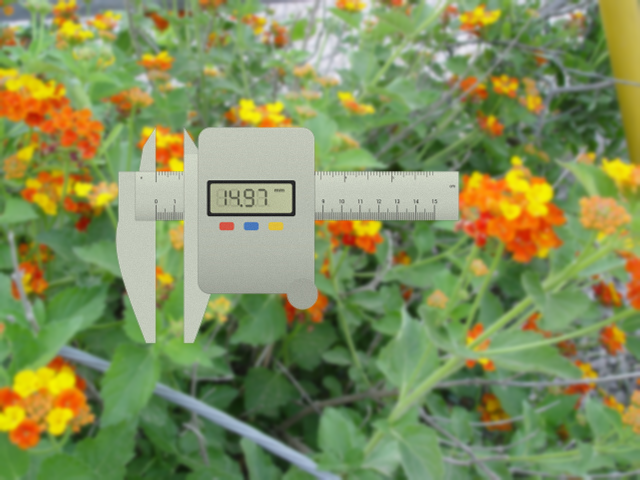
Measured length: 14.97 mm
